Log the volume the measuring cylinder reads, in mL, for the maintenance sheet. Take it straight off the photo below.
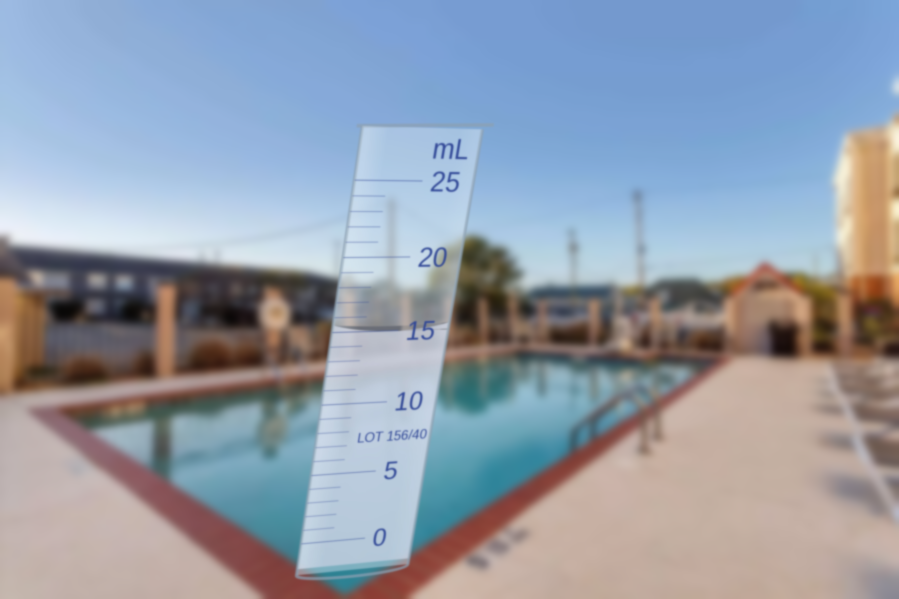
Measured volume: 15 mL
